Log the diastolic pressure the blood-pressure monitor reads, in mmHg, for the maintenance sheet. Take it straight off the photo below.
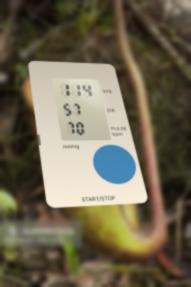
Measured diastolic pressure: 57 mmHg
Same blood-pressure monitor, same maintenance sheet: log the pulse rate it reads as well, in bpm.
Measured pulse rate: 70 bpm
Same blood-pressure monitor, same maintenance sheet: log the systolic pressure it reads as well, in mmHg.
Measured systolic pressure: 114 mmHg
